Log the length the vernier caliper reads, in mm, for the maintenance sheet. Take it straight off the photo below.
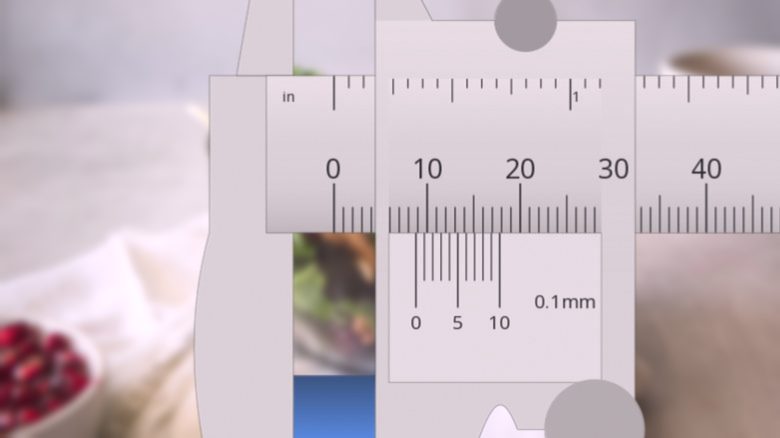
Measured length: 8.8 mm
